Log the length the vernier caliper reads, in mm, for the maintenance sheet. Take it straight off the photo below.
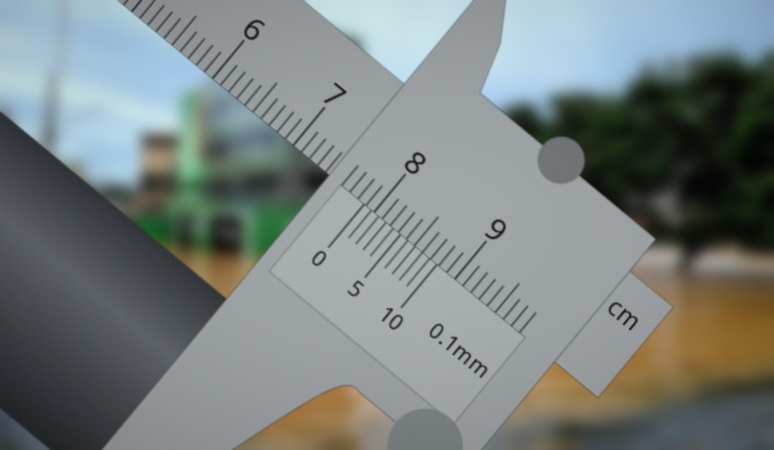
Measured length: 78.8 mm
